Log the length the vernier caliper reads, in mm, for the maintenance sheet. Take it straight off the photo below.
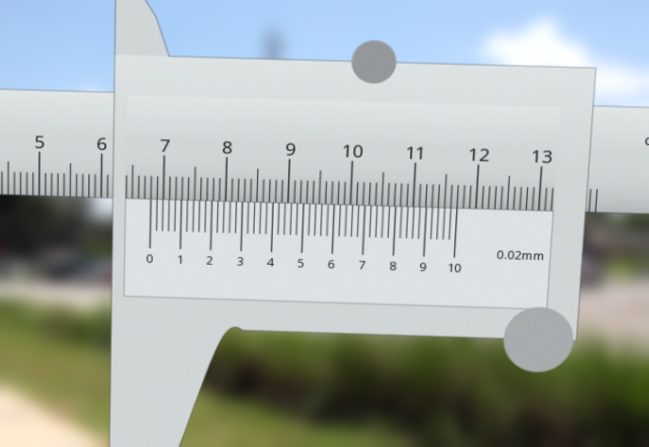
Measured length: 68.0 mm
